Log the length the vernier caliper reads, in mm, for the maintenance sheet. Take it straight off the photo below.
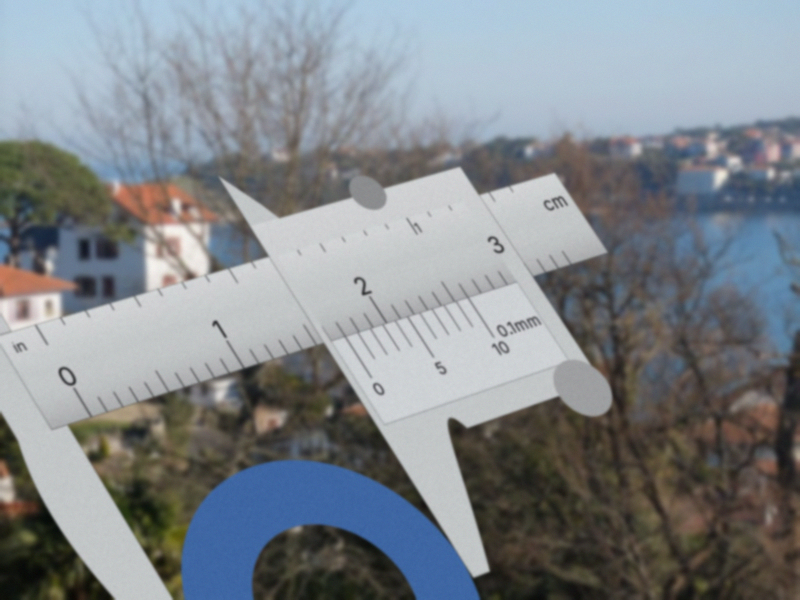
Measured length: 17.0 mm
